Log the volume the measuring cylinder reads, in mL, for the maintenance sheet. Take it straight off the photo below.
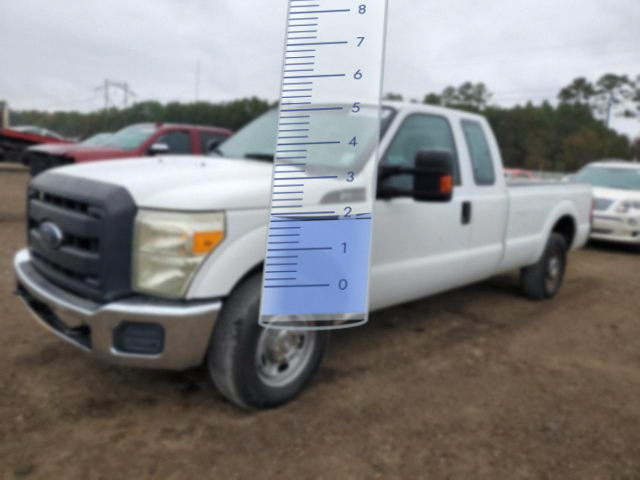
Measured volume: 1.8 mL
